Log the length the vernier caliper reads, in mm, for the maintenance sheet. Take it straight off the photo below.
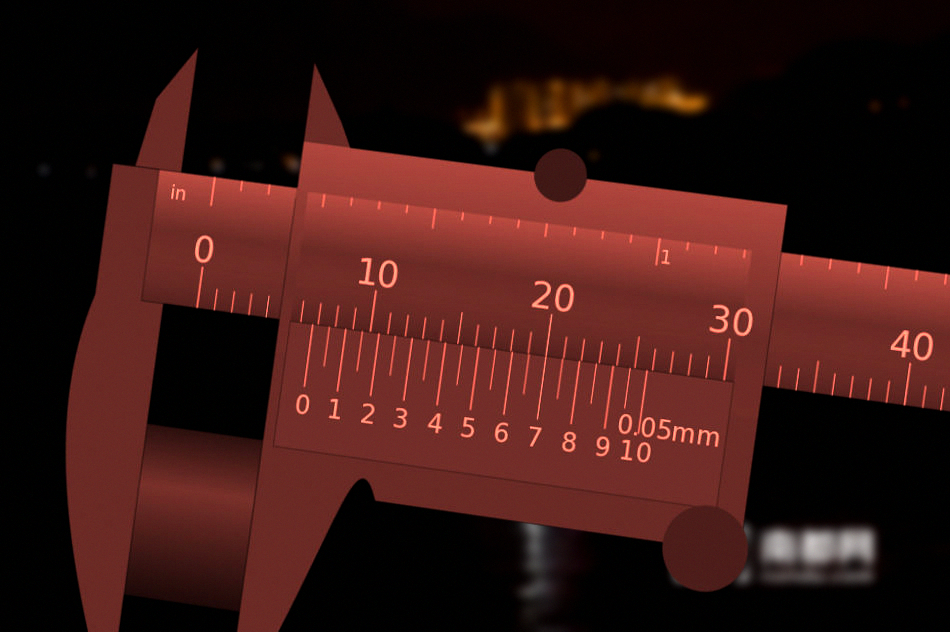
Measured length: 6.7 mm
